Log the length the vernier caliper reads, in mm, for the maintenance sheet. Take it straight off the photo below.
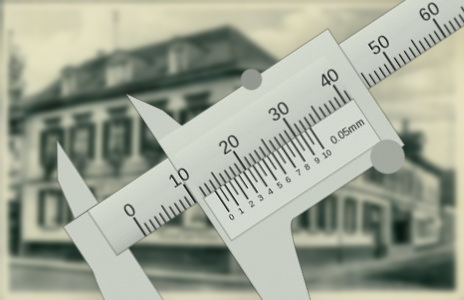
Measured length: 13.8 mm
